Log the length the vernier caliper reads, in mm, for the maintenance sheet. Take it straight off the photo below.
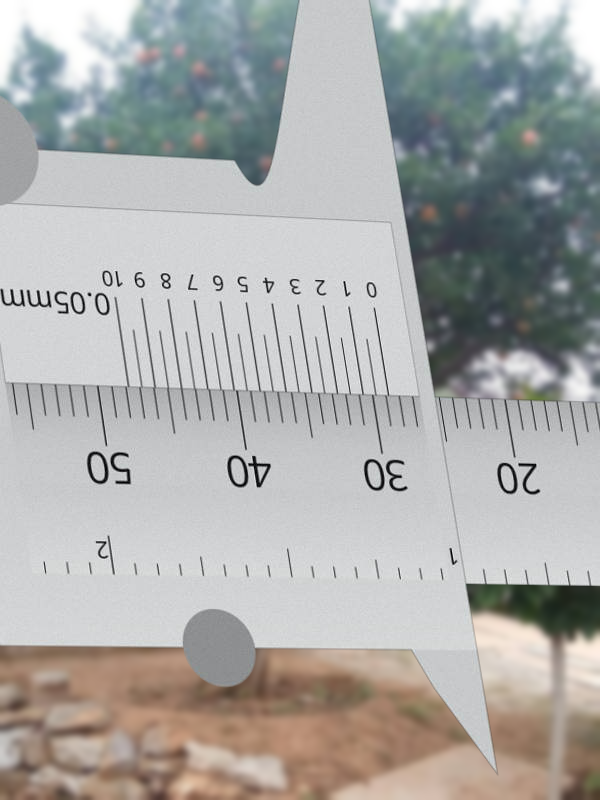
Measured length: 28.8 mm
